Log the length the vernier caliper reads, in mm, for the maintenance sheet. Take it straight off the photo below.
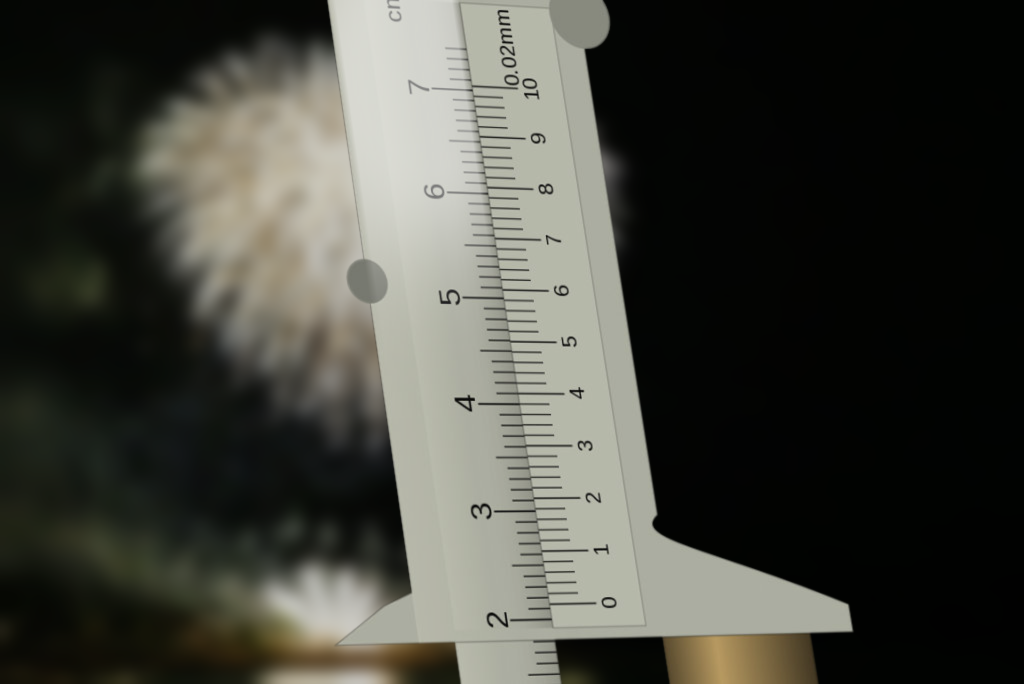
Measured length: 21.4 mm
